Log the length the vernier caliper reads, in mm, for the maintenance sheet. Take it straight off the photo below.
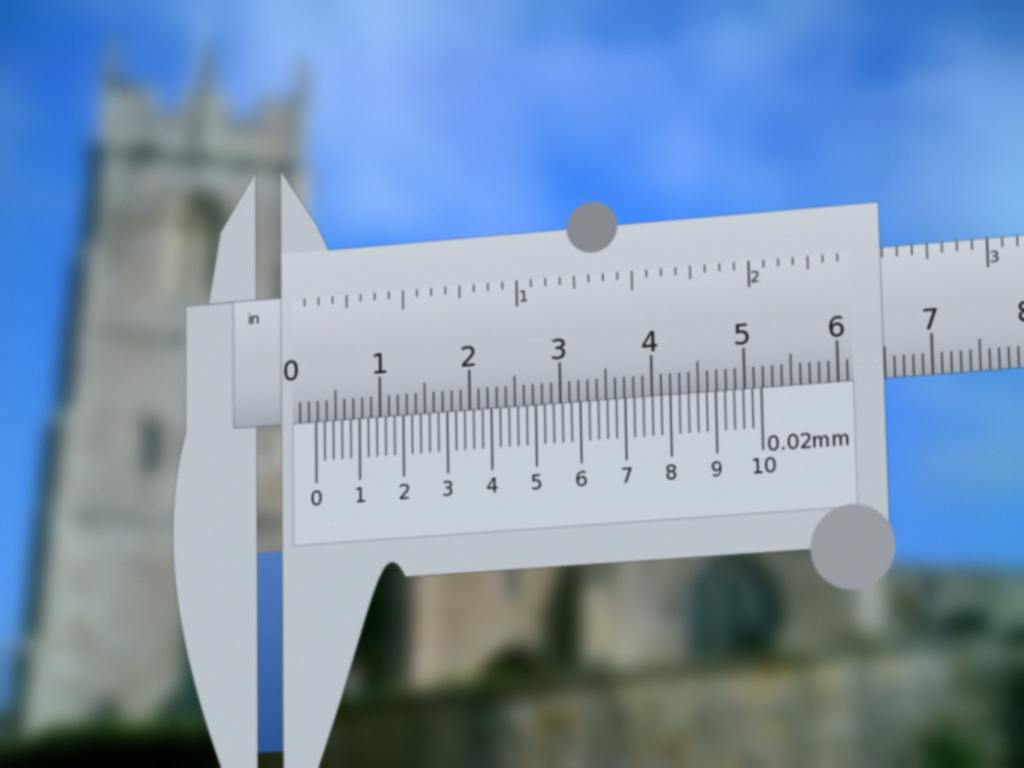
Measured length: 2.8 mm
